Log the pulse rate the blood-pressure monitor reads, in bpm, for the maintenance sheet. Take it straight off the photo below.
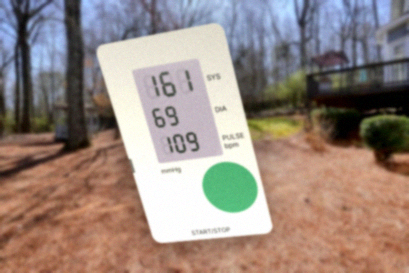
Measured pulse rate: 109 bpm
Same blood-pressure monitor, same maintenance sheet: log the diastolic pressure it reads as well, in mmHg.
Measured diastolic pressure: 69 mmHg
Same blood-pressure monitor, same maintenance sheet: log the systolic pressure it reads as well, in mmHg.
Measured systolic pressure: 161 mmHg
